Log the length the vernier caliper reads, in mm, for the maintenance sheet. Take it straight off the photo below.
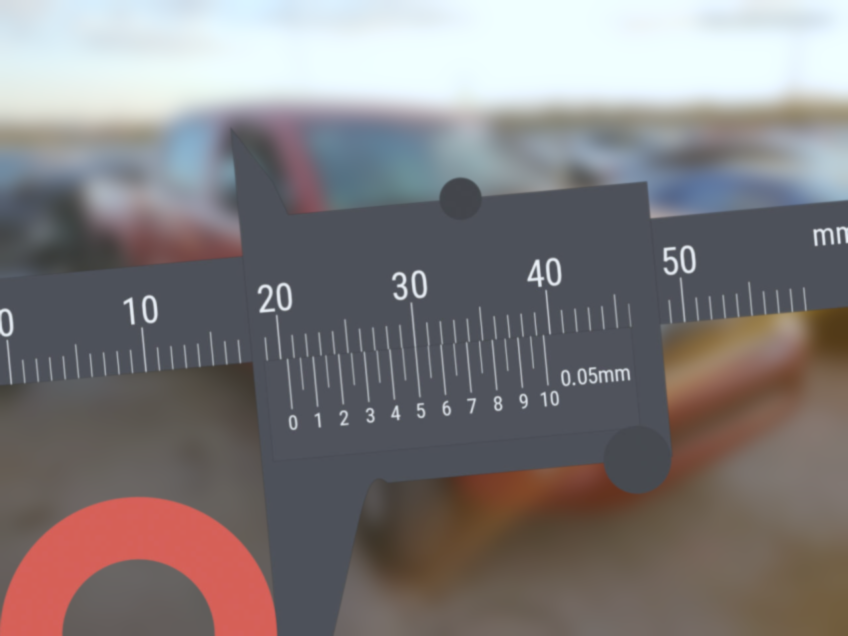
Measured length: 20.5 mm
